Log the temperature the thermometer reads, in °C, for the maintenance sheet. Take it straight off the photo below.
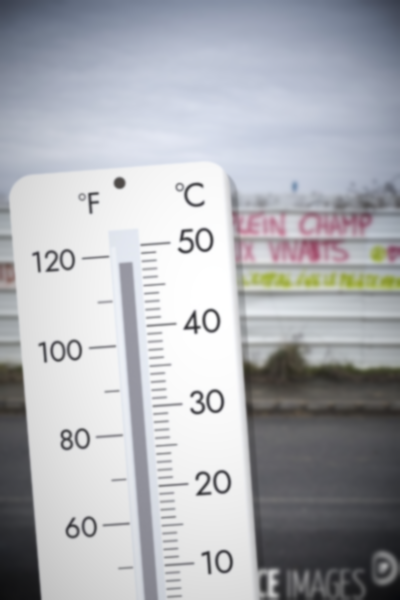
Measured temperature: 48 °C
